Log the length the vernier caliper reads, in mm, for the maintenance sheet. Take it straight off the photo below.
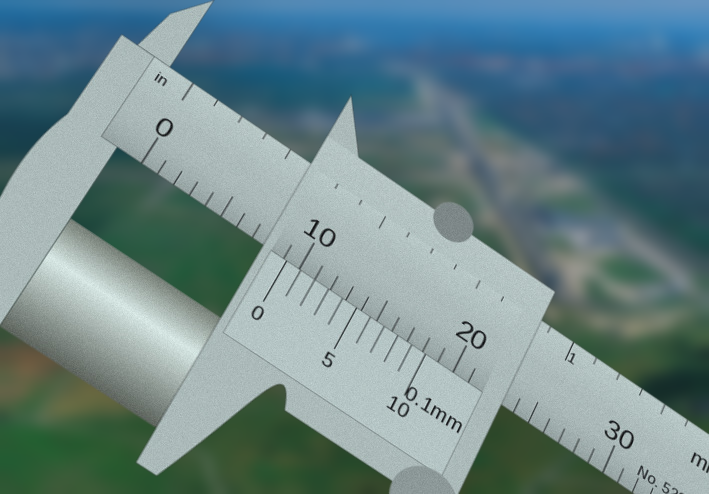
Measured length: 9.2 mm
